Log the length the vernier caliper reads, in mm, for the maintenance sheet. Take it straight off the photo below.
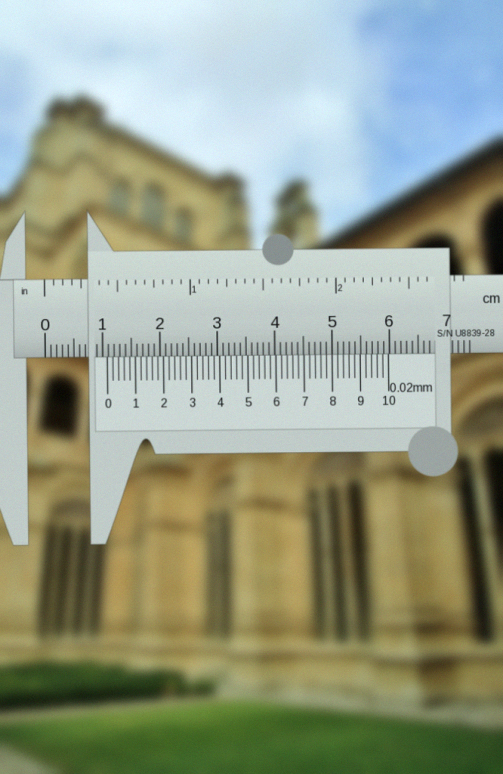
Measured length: 10.8 mm
